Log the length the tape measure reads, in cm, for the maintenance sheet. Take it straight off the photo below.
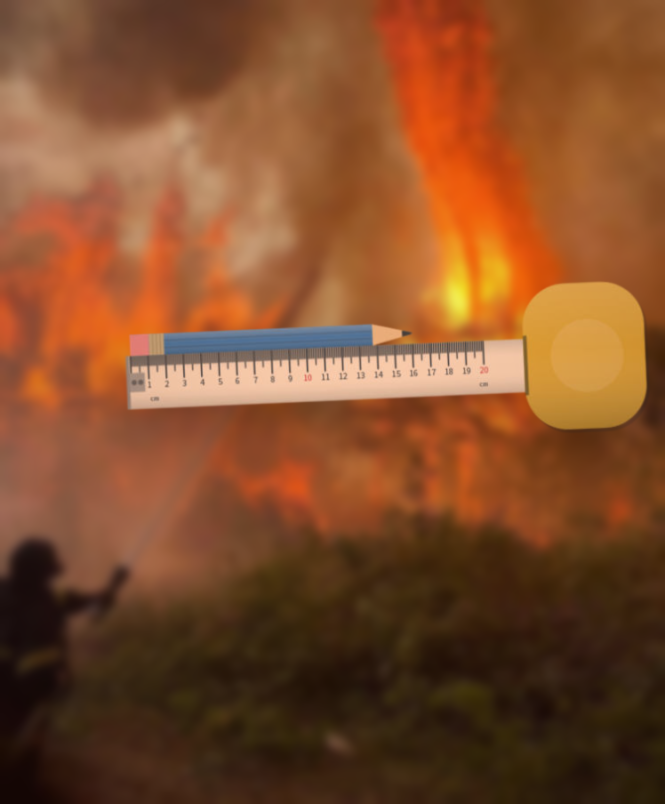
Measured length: 16 cm
